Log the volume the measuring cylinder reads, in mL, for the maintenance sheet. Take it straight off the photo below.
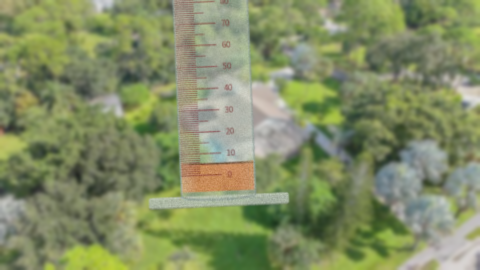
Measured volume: 5 mL
